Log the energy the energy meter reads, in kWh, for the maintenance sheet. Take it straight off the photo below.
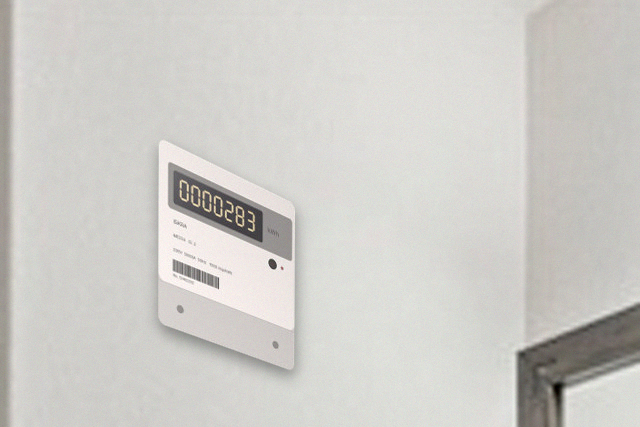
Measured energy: 283 kWh
